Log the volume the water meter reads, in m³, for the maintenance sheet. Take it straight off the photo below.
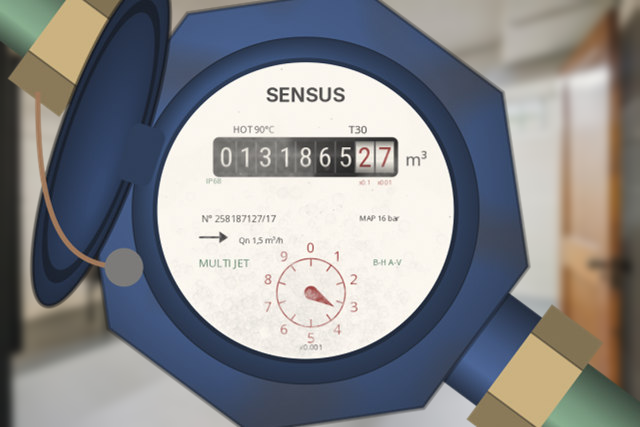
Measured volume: 131865.273 m³
